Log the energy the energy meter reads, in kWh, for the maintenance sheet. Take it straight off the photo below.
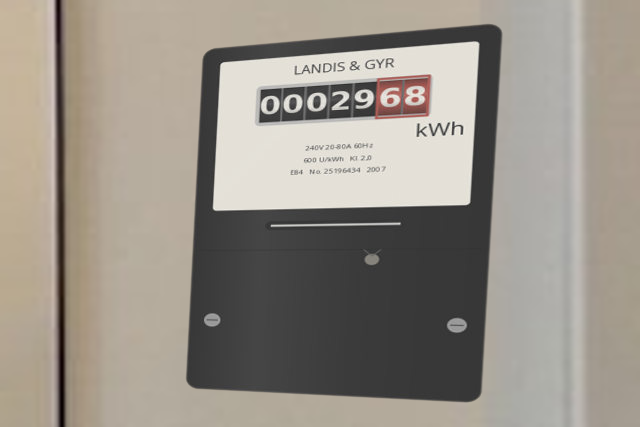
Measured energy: 29.68 kWh
